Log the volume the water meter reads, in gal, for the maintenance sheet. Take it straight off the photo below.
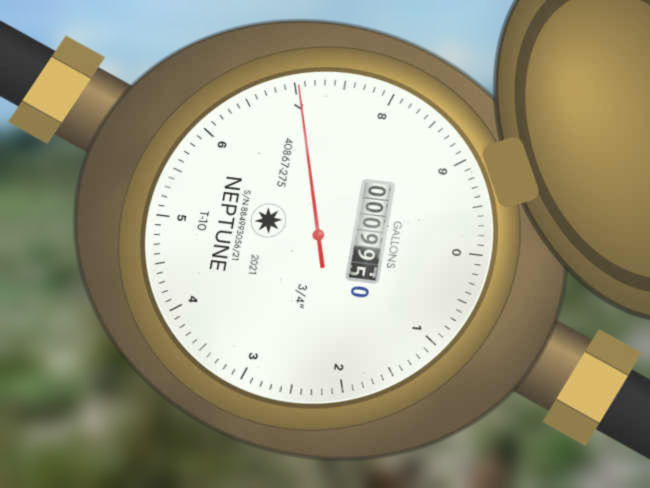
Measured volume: 9947.0 gal
